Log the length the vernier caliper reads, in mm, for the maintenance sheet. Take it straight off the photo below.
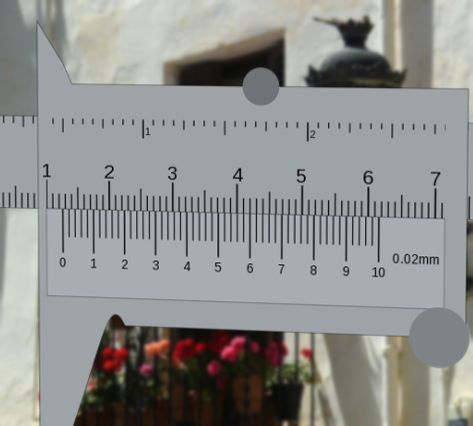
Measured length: 12.6 mm
